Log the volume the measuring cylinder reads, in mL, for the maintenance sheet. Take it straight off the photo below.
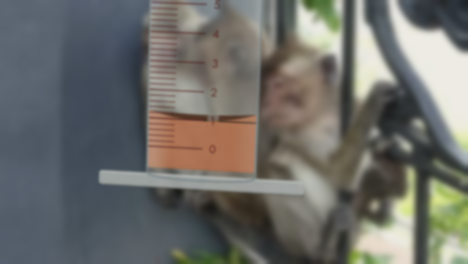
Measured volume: 1 mL
